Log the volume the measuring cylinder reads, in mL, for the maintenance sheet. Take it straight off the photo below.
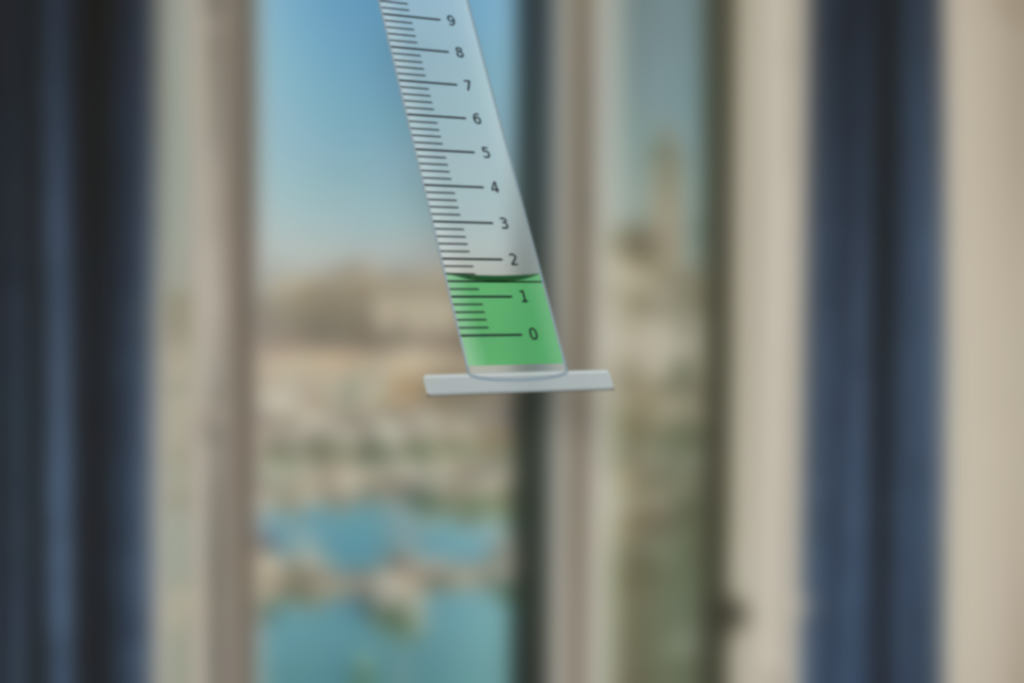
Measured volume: 1.4 mL
